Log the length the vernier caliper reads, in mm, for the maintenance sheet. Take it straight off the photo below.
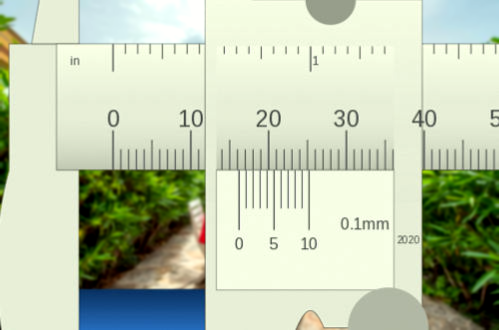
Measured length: 16.2 mm
